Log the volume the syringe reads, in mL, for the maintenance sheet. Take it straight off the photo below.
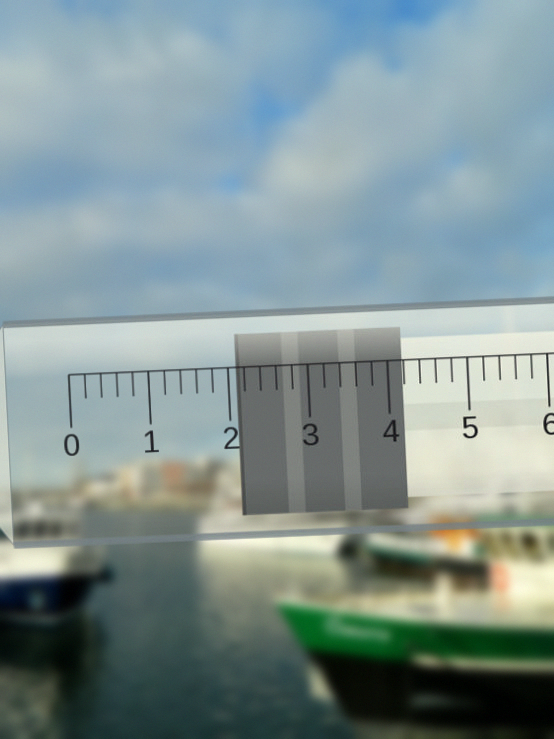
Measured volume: 2.1 mL
